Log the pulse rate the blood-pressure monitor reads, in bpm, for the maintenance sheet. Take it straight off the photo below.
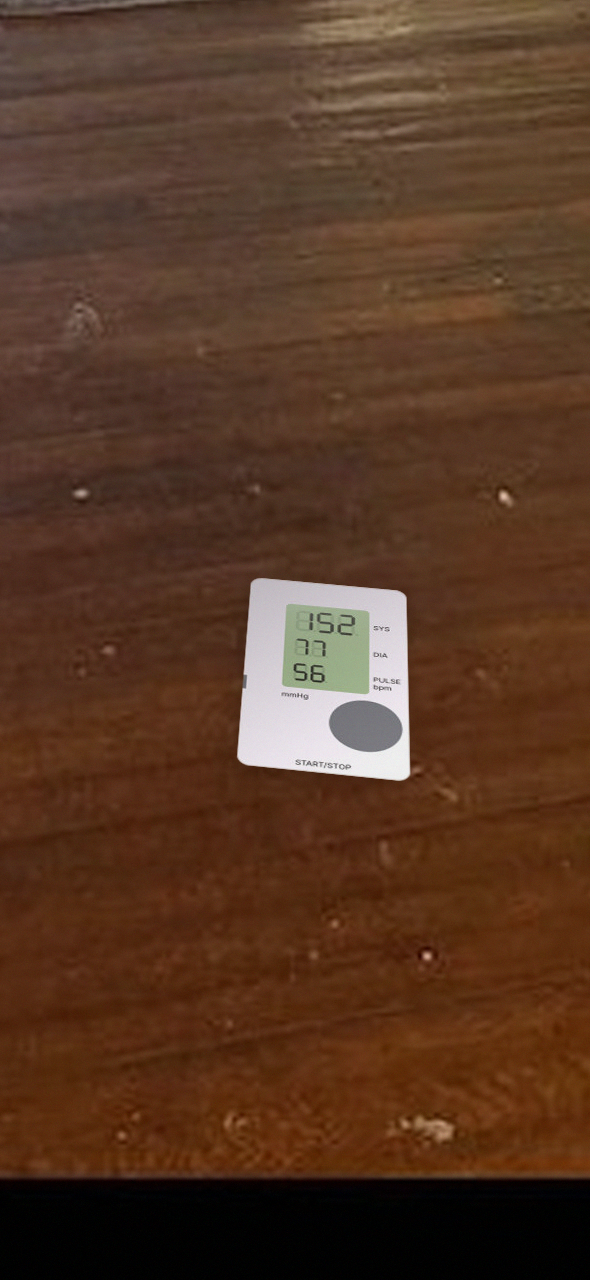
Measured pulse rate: 56 bpm
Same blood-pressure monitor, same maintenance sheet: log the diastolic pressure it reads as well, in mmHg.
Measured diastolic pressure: 77 mmHg
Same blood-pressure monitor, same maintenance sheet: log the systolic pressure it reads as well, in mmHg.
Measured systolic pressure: 152 mmHg
